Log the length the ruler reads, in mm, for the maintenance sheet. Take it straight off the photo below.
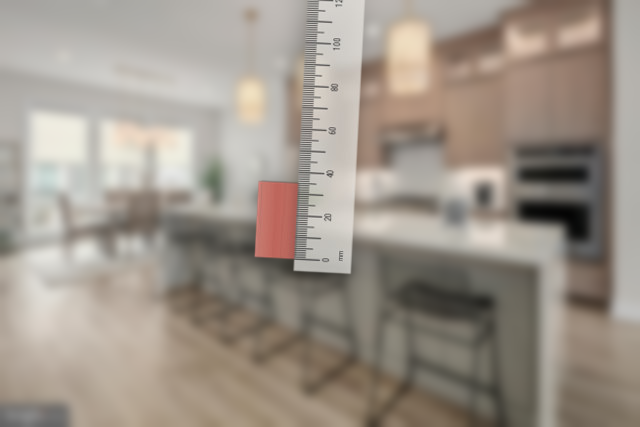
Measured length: 35 mm
